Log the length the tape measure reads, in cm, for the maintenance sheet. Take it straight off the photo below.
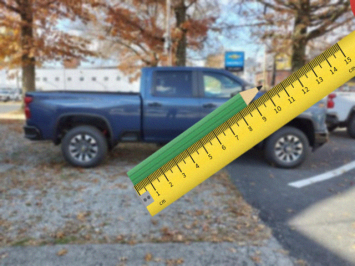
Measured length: 10 cm
